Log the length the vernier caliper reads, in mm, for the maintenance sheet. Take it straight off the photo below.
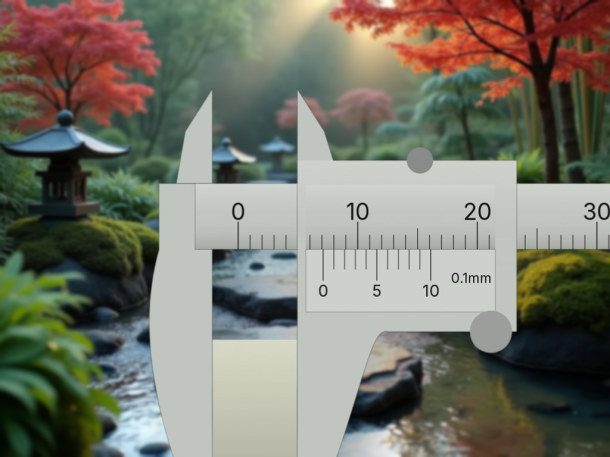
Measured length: 7.1 mm
